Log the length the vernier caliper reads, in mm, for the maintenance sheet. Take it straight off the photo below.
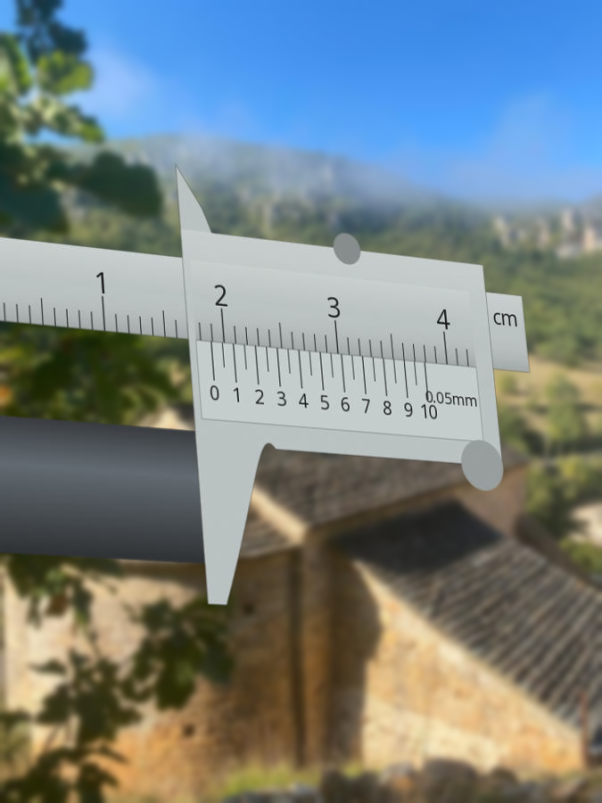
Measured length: 18.9 mm
